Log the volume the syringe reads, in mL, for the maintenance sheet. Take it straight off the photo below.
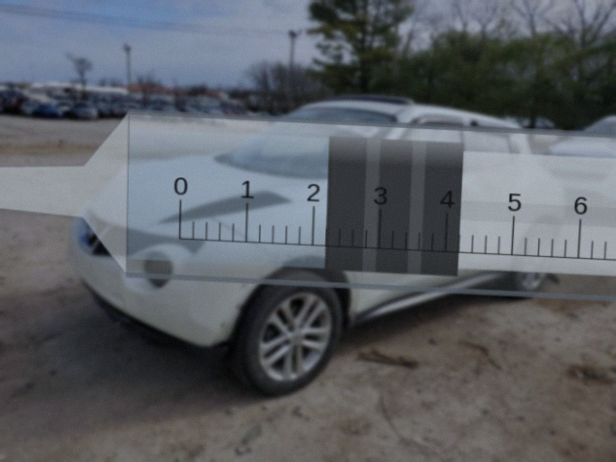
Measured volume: 2.2 mL
